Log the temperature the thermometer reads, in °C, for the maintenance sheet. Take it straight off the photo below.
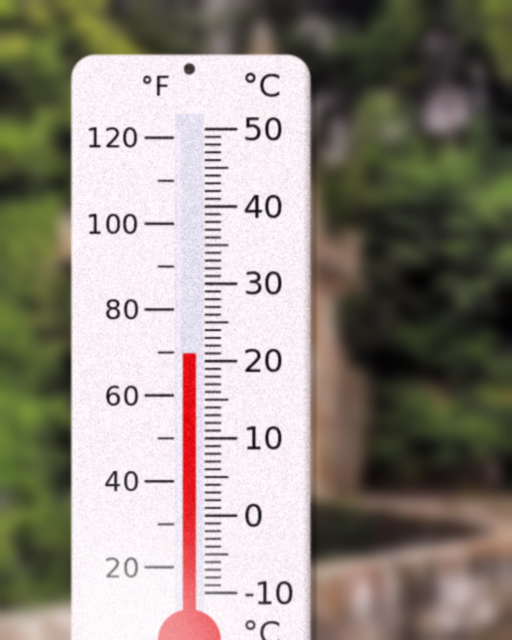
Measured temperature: 21 °C
